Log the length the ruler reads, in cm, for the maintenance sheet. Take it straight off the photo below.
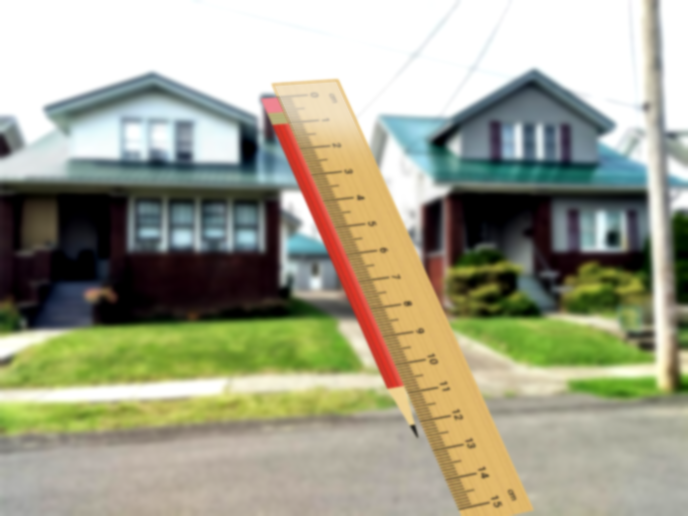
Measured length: 12.5 cm
